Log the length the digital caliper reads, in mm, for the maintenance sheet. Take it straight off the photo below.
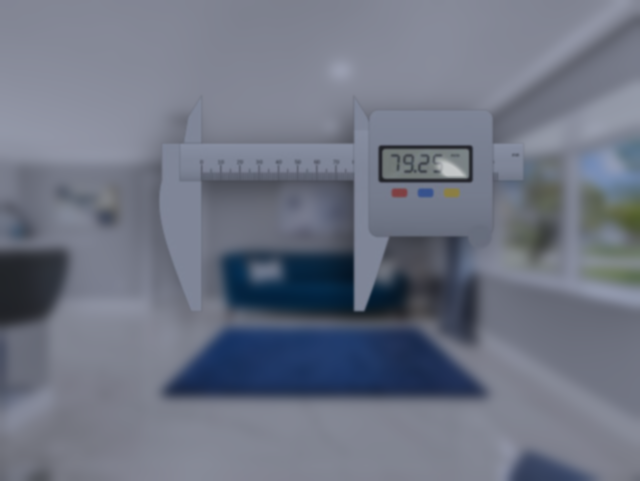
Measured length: 79.25 mm
